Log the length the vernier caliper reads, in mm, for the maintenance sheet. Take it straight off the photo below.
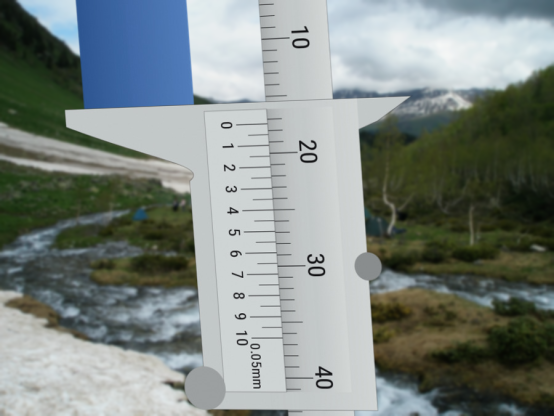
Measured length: 17.4 mm
